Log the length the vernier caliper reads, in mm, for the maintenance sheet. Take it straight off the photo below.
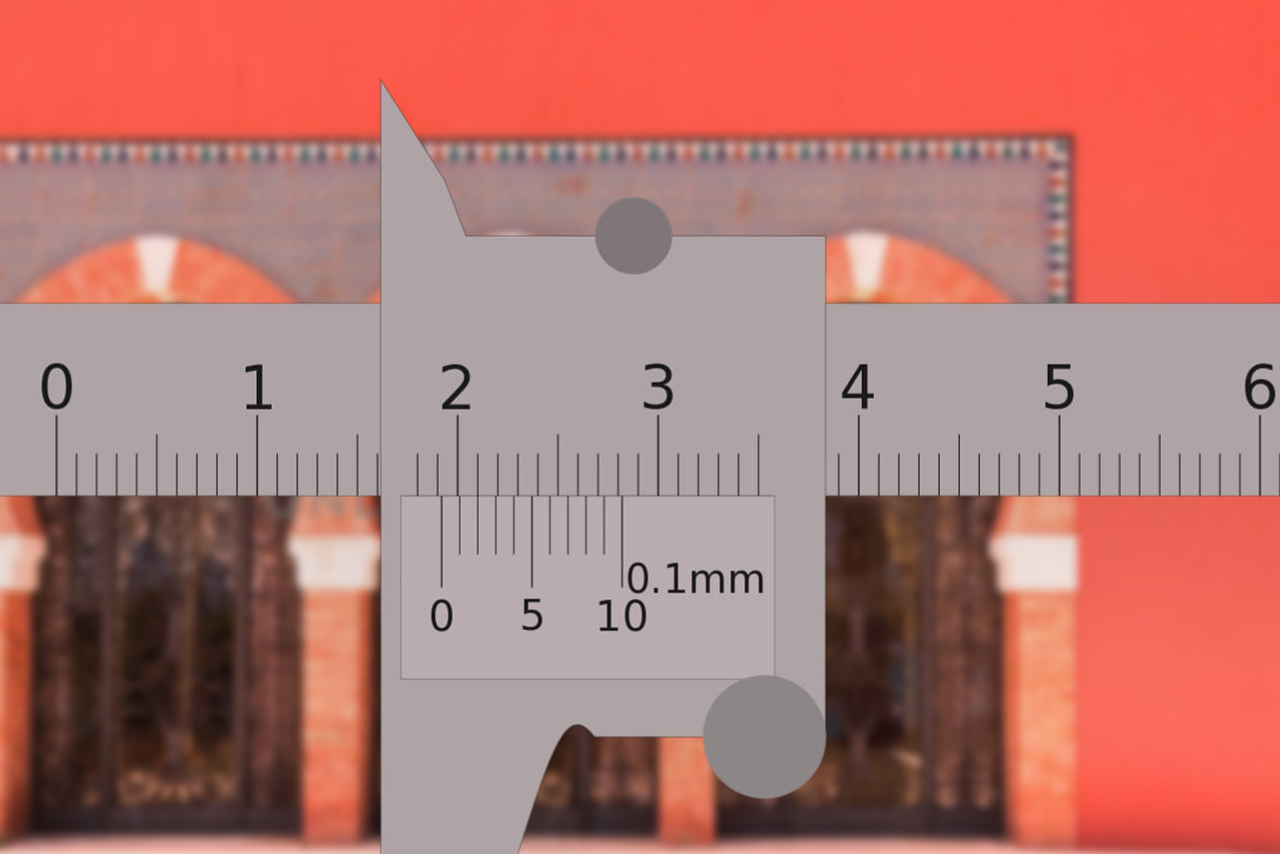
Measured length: 19.2 mm
